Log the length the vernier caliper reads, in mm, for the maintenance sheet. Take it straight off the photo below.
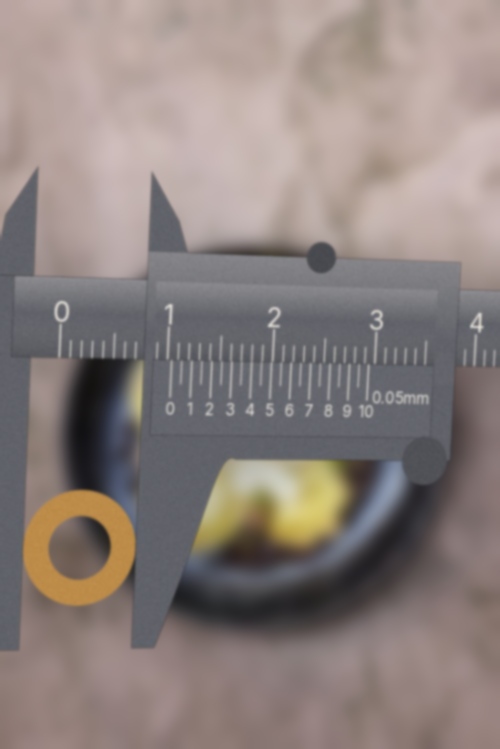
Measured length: 10.4 mm
